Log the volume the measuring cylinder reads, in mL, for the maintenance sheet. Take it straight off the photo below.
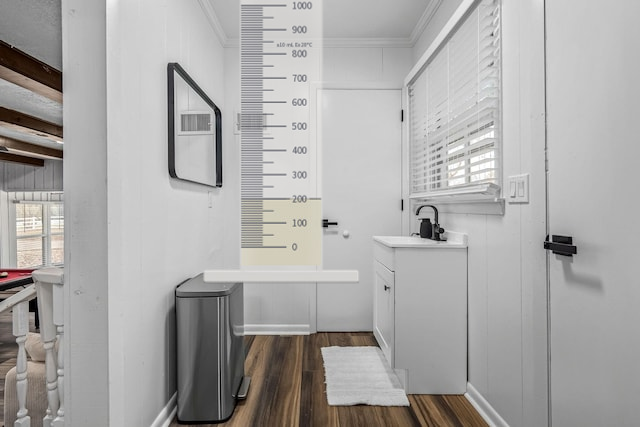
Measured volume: 200 mL
